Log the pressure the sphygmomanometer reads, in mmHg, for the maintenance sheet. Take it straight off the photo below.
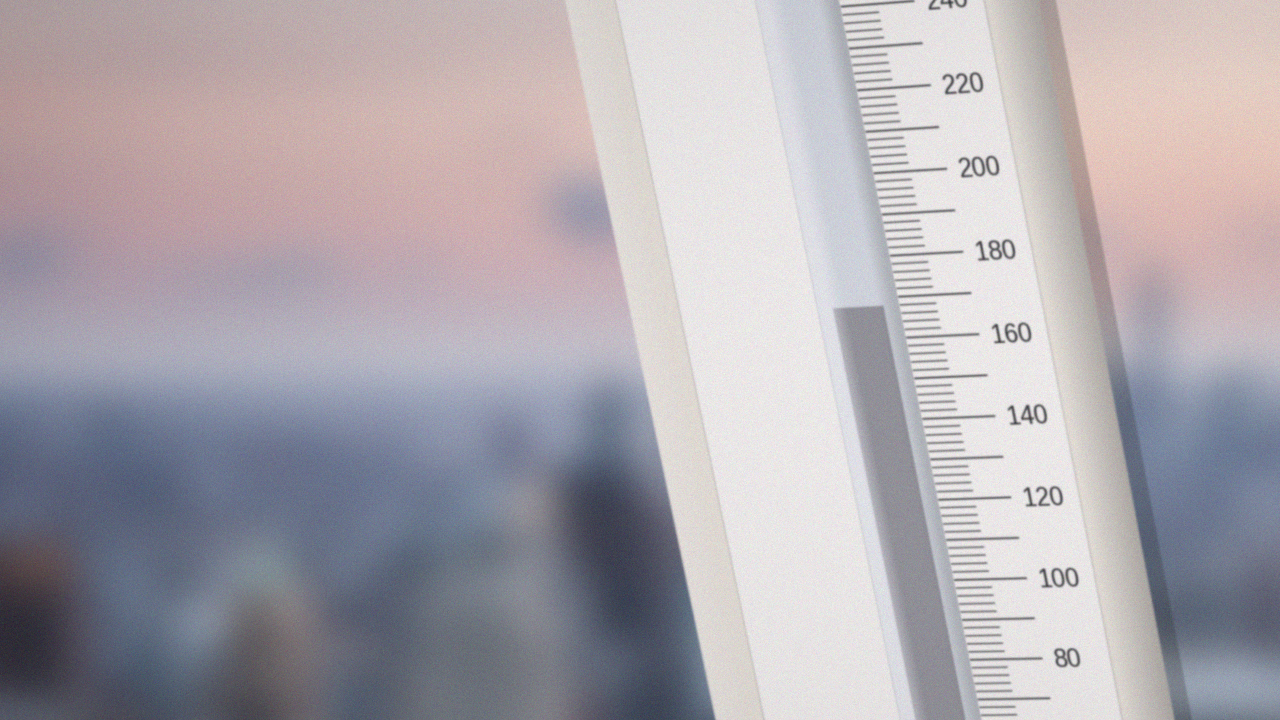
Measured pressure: 168 mmHg
